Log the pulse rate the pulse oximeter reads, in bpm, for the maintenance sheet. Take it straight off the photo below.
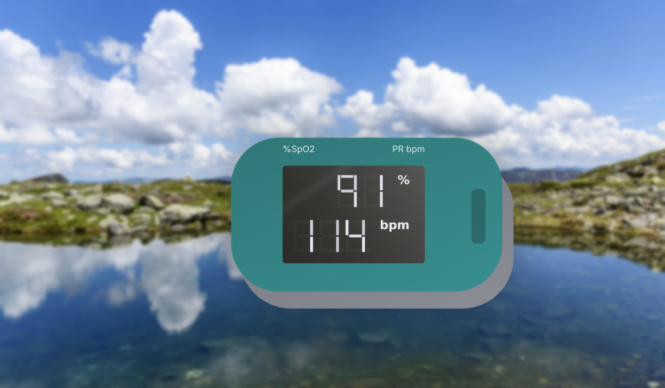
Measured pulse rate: 114 bpm
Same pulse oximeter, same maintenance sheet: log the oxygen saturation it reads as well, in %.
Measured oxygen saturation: 91 %
